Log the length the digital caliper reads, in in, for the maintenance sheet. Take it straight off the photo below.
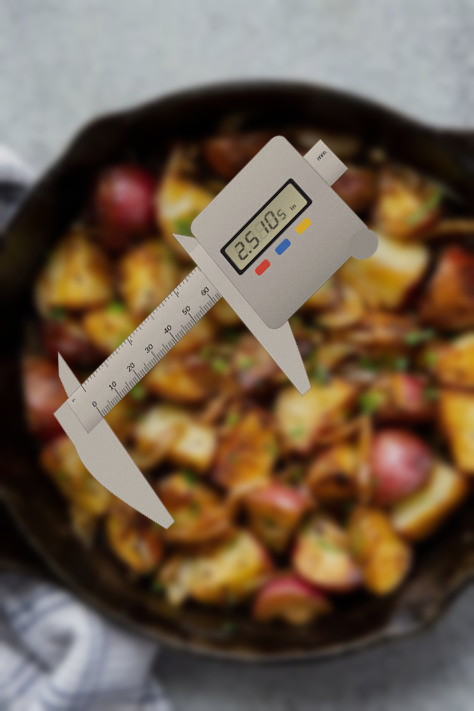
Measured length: 2.5105 in
